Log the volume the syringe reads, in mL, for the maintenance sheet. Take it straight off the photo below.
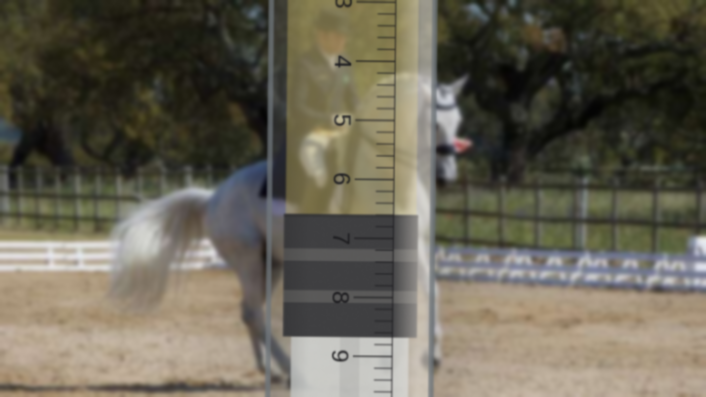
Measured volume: 6.6 mL
